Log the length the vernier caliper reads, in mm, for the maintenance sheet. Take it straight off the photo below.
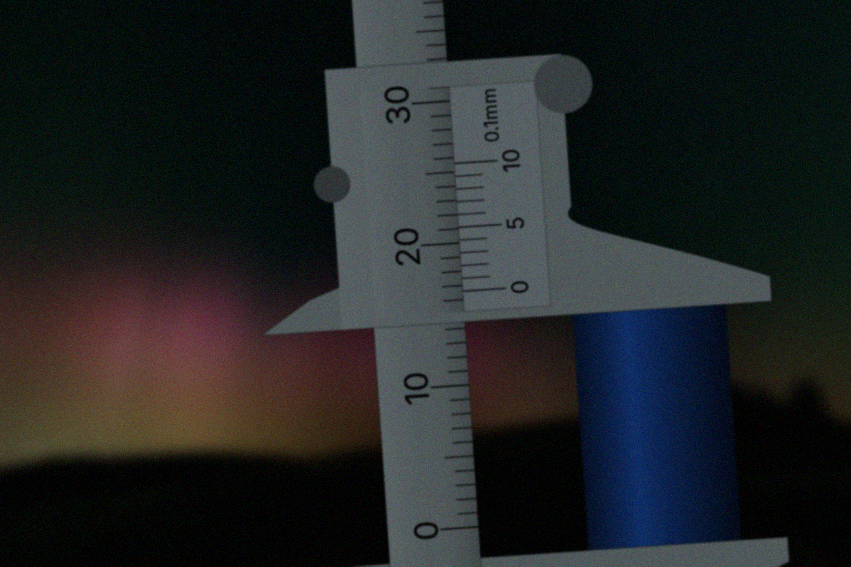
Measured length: 16.6 mm
